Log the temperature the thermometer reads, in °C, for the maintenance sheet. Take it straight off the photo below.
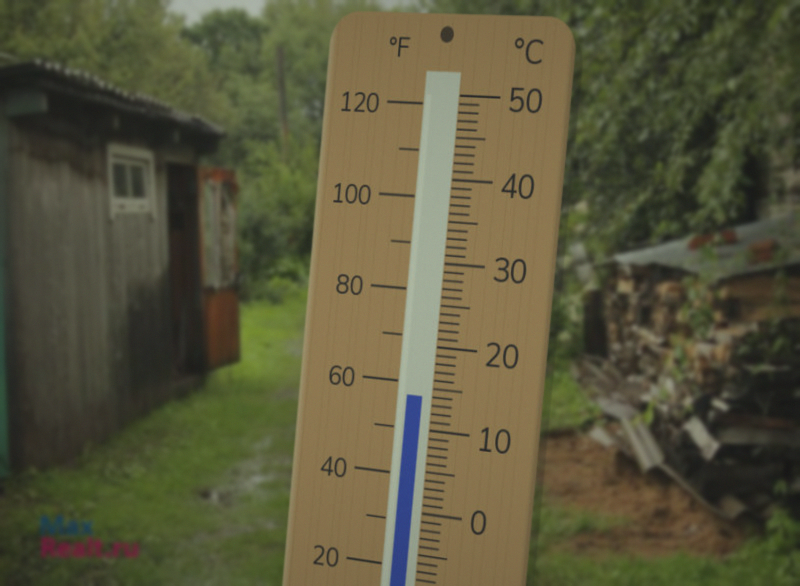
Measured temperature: 14 °C
